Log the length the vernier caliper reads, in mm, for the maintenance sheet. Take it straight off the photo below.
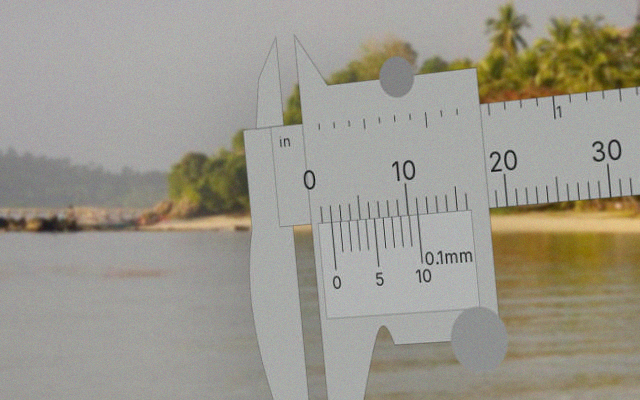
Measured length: 2.0 mm
